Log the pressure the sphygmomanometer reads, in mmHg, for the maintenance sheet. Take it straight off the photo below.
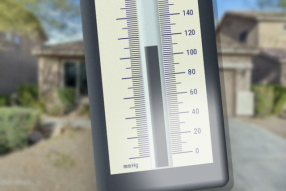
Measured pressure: 110 mmHg
